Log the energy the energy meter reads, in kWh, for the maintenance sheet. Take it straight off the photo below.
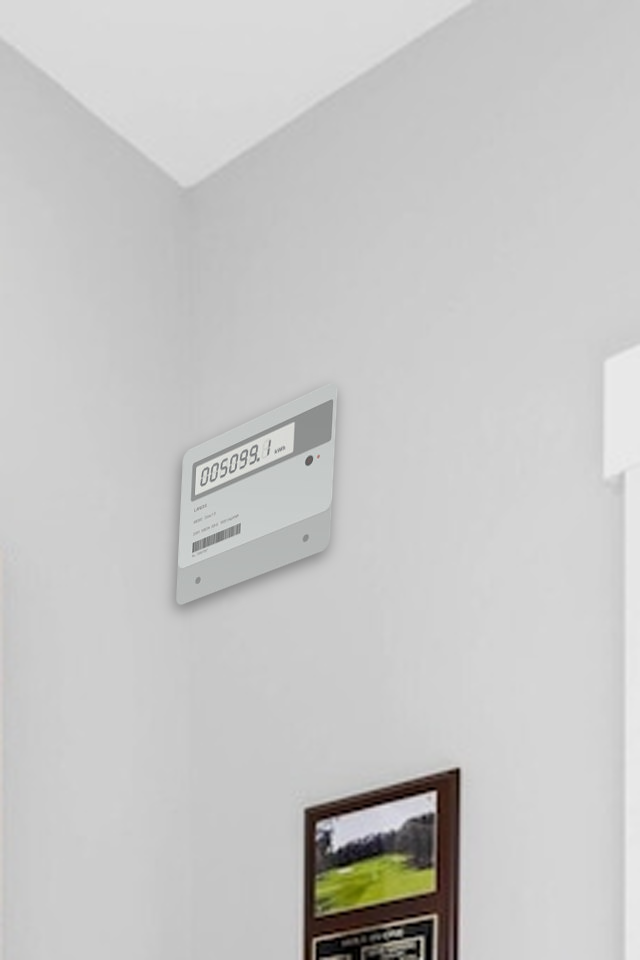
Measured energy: 5099.1 kWh
